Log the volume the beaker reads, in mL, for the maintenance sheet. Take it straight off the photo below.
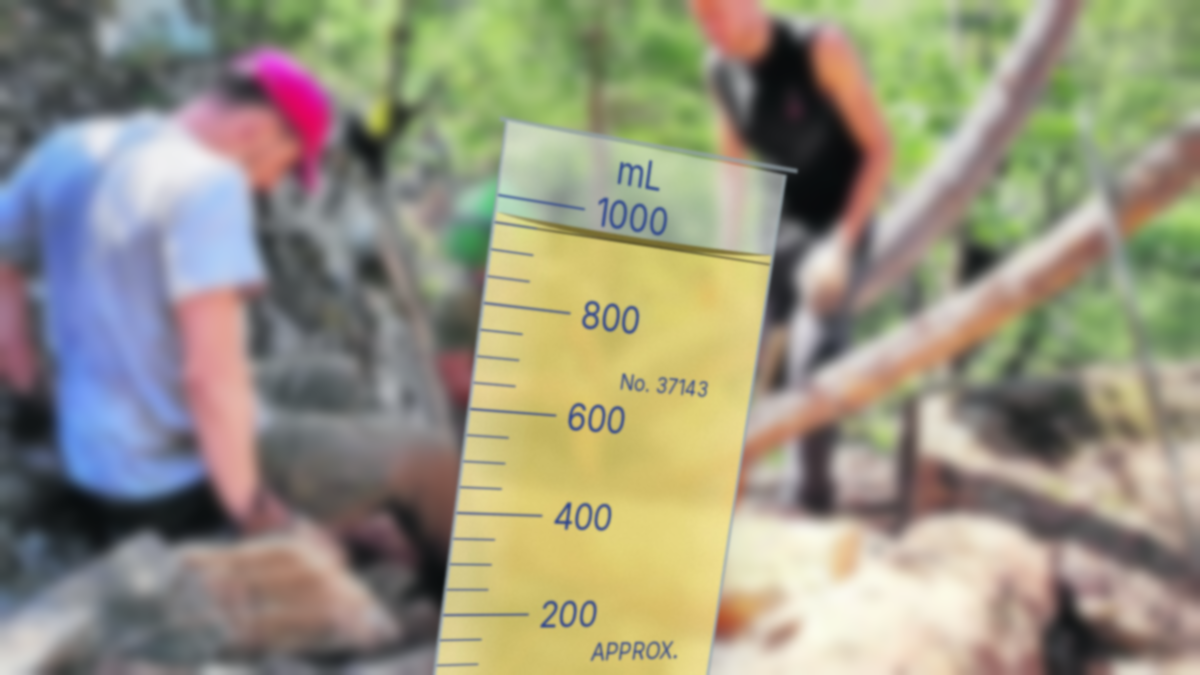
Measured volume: 950 mL
